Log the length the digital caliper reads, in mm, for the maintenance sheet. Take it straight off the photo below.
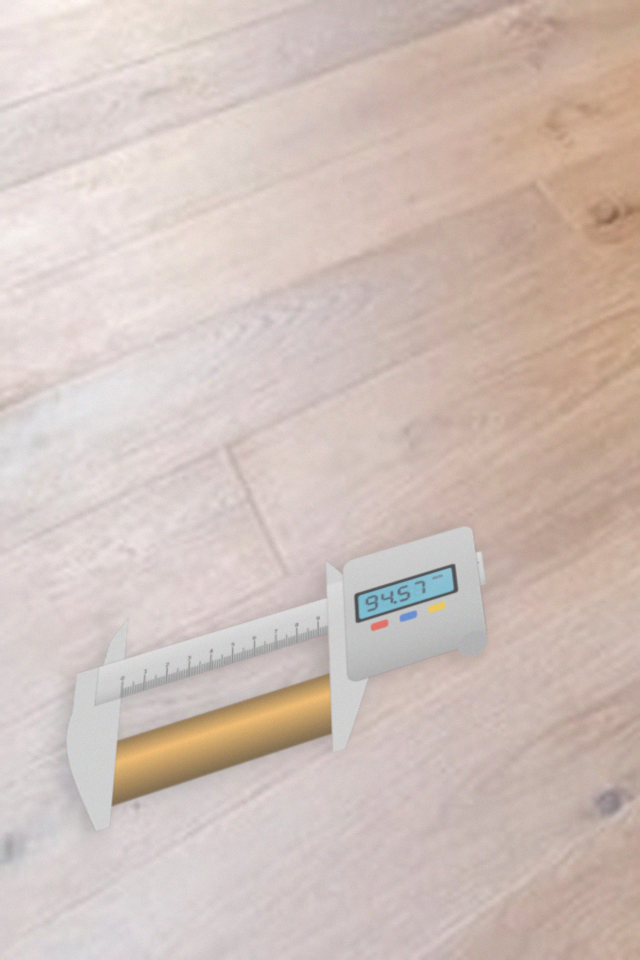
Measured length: 94.57 mm
